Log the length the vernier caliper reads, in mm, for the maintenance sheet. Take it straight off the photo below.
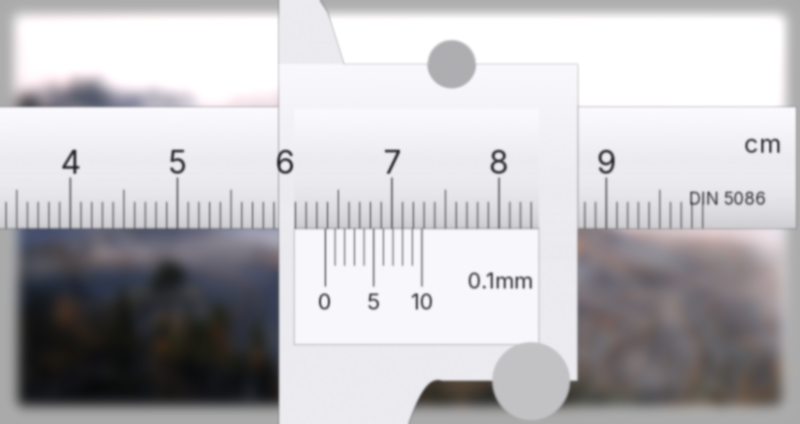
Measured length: 63.8 mm
